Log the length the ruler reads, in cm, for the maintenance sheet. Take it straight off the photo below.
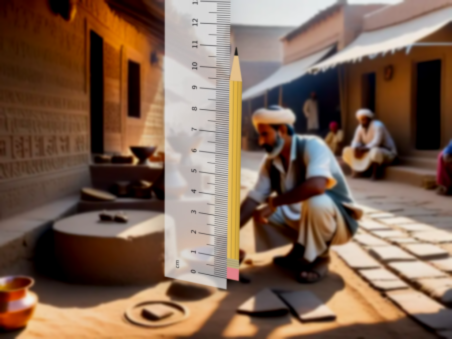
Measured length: 11 cm
